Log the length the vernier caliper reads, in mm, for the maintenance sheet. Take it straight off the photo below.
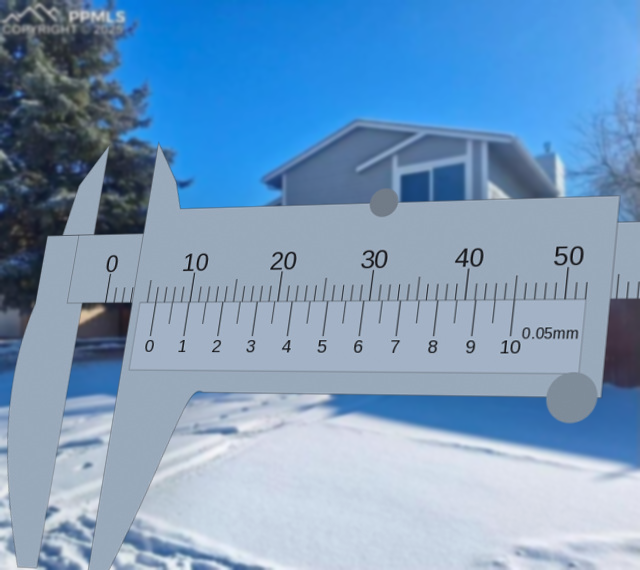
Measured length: 6.0 mm
